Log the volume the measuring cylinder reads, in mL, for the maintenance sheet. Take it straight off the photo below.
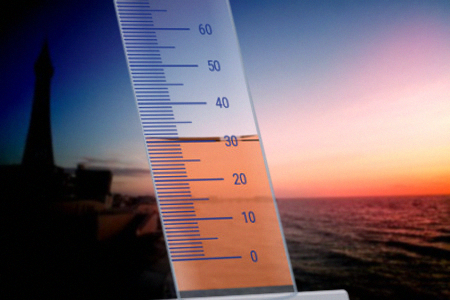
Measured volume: 30 mL
